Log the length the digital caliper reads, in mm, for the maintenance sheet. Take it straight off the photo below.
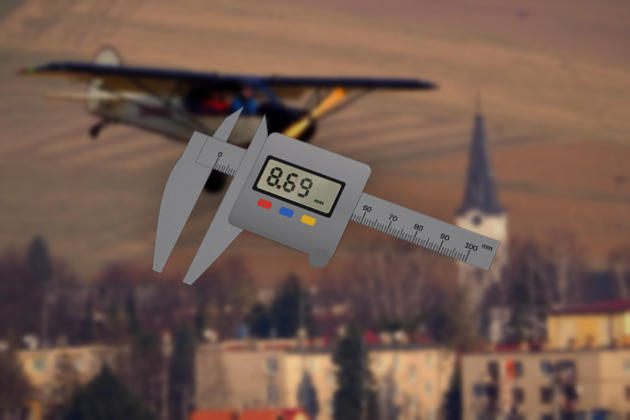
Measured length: 8.69 mm
